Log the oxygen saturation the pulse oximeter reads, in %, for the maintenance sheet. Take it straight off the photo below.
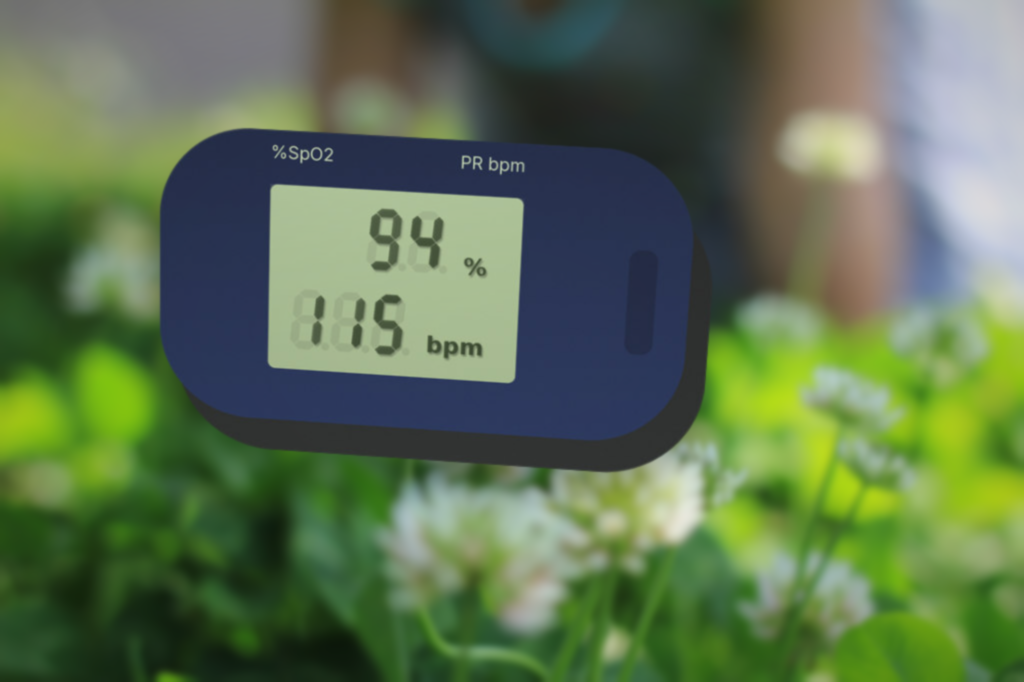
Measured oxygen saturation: 94 %
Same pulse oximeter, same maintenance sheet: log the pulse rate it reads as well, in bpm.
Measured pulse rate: 115 bpm
